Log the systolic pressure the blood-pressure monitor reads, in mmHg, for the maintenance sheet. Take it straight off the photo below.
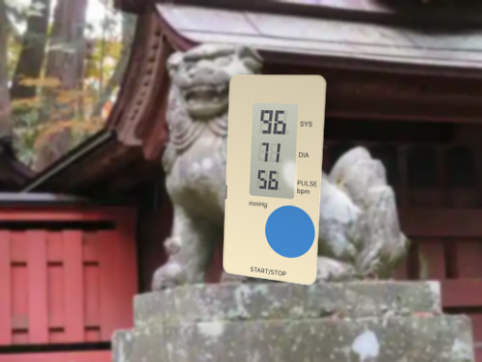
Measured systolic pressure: 96 mmHg
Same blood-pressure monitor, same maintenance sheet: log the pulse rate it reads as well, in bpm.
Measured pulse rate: 56 bpm
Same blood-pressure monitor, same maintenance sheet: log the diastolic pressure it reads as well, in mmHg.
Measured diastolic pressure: 71 mmHg
